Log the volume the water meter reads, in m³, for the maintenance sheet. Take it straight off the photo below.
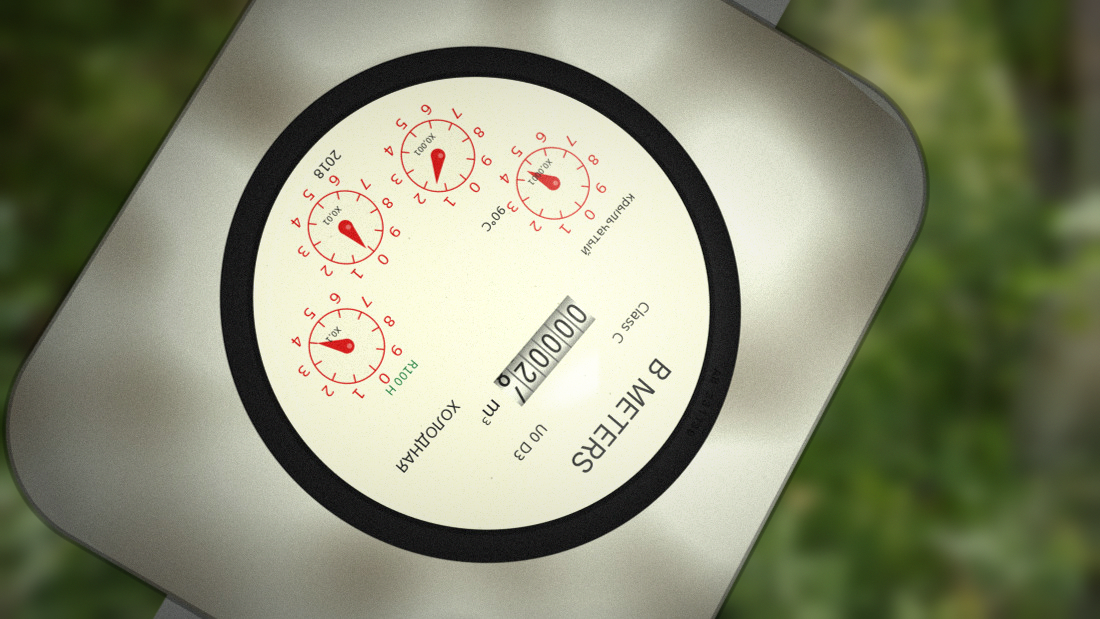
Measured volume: 27.4014 m³
